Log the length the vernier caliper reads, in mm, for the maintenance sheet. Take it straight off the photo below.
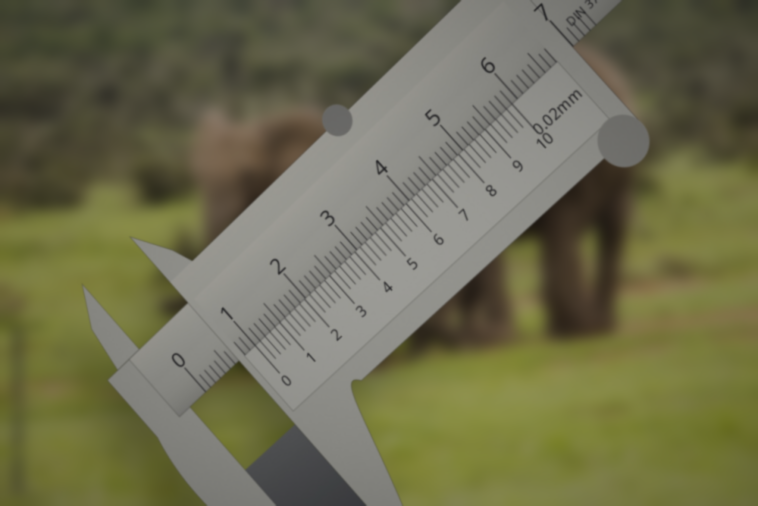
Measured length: 10.0 mm
